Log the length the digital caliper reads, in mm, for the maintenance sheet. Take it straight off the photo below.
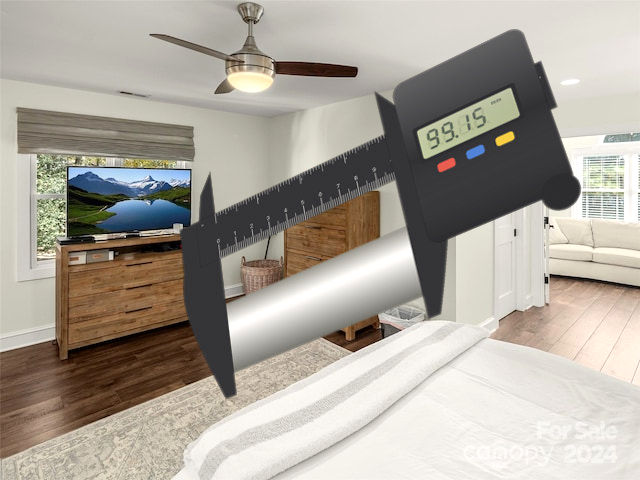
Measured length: 99.15 mm
